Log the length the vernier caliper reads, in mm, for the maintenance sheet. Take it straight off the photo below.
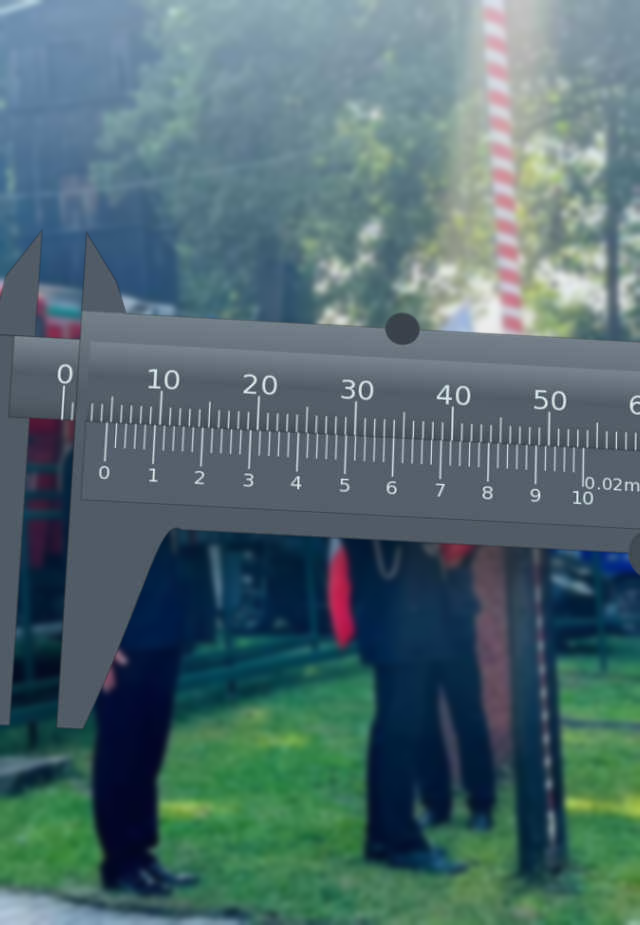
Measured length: 4.6 mm
